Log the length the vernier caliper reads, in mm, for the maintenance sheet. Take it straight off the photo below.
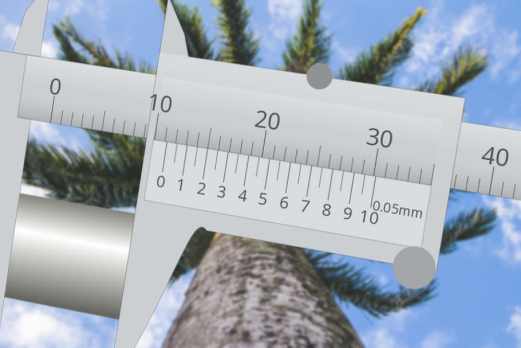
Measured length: 11.2 mm
